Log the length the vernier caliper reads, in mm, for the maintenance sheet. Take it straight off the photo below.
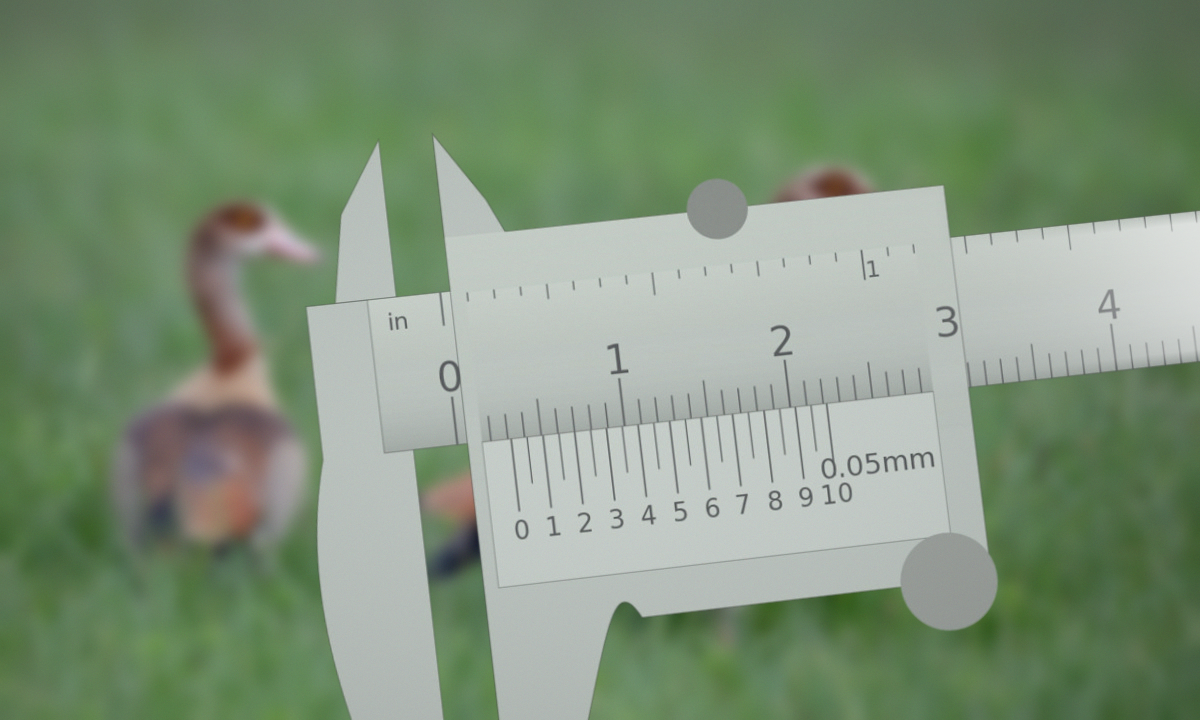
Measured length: 3.2 mm
